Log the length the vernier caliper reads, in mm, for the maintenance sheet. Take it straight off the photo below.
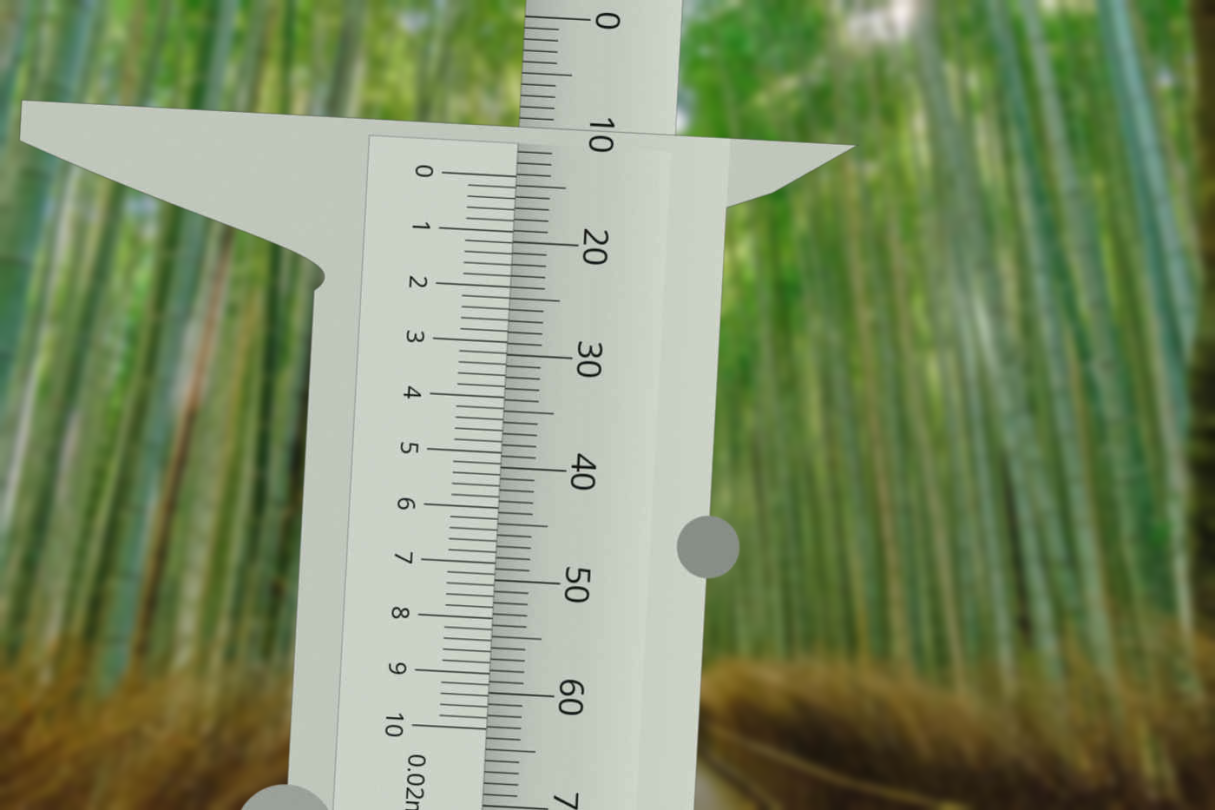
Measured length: 14.2 mm
